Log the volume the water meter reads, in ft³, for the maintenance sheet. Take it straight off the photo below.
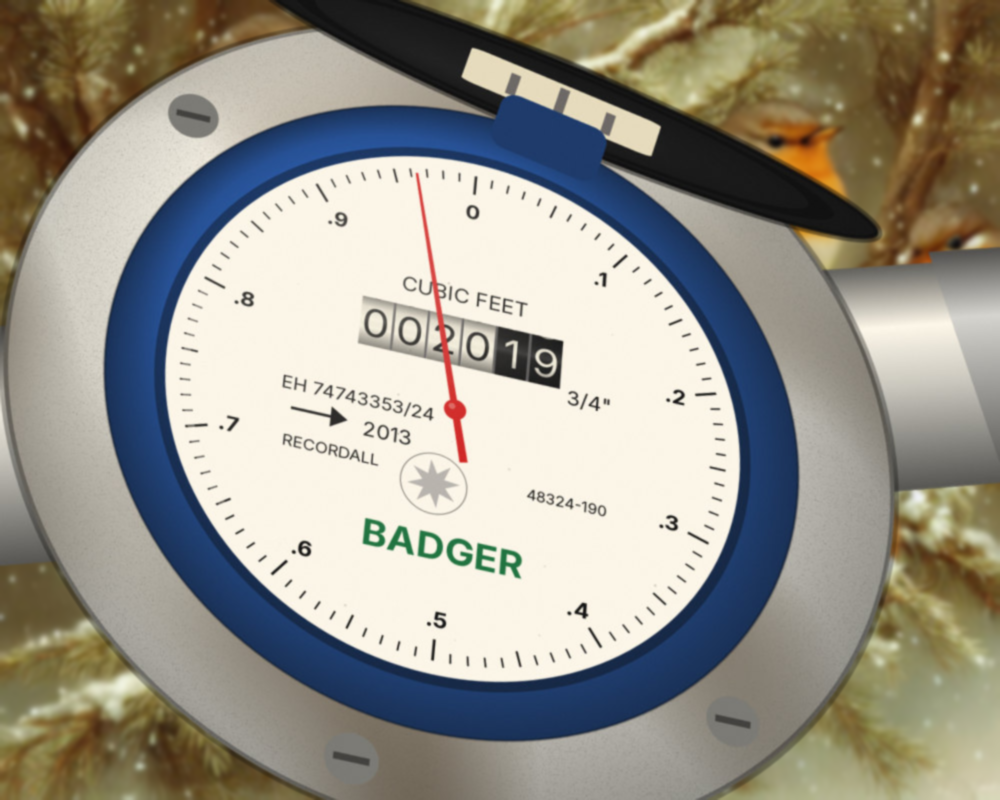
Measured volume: 2018.96 ft³
